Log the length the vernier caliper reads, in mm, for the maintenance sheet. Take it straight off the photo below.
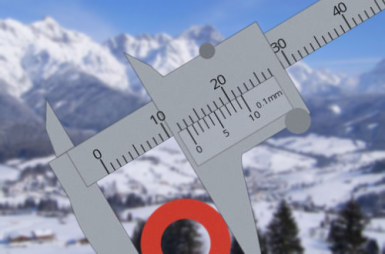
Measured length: 12.8 mm
